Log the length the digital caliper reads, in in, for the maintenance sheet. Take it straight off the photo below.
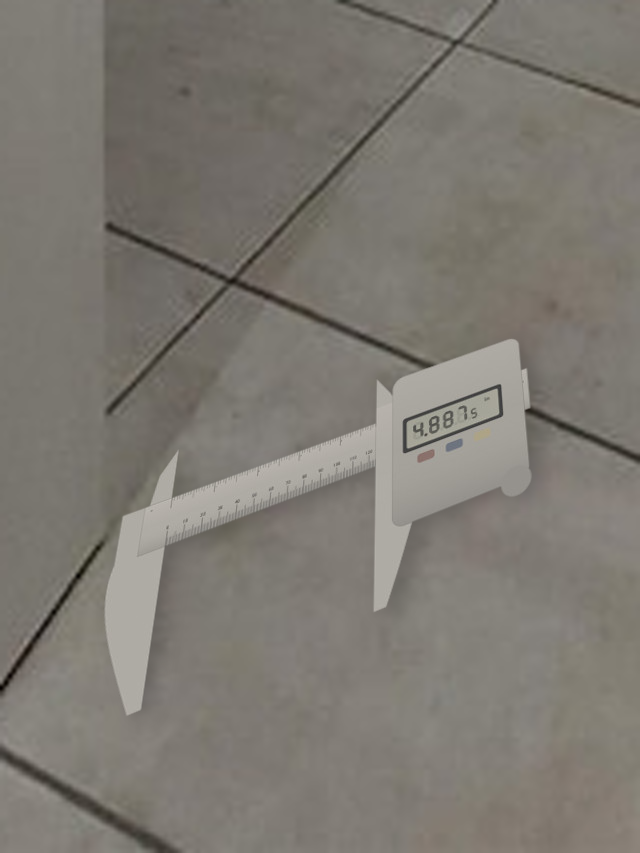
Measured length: 4.8875 in
